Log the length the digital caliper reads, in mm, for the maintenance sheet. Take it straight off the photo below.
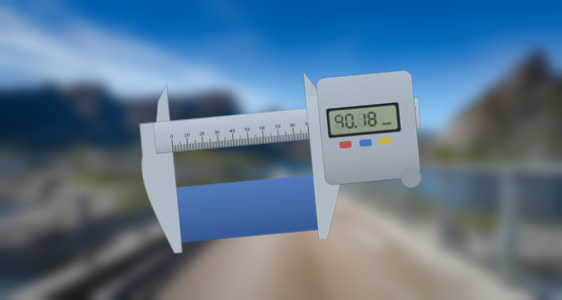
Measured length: 90.18 mm
